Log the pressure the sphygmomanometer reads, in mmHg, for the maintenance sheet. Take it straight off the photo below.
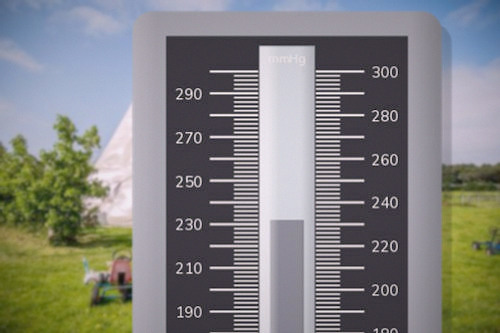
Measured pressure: 232 mmHg
